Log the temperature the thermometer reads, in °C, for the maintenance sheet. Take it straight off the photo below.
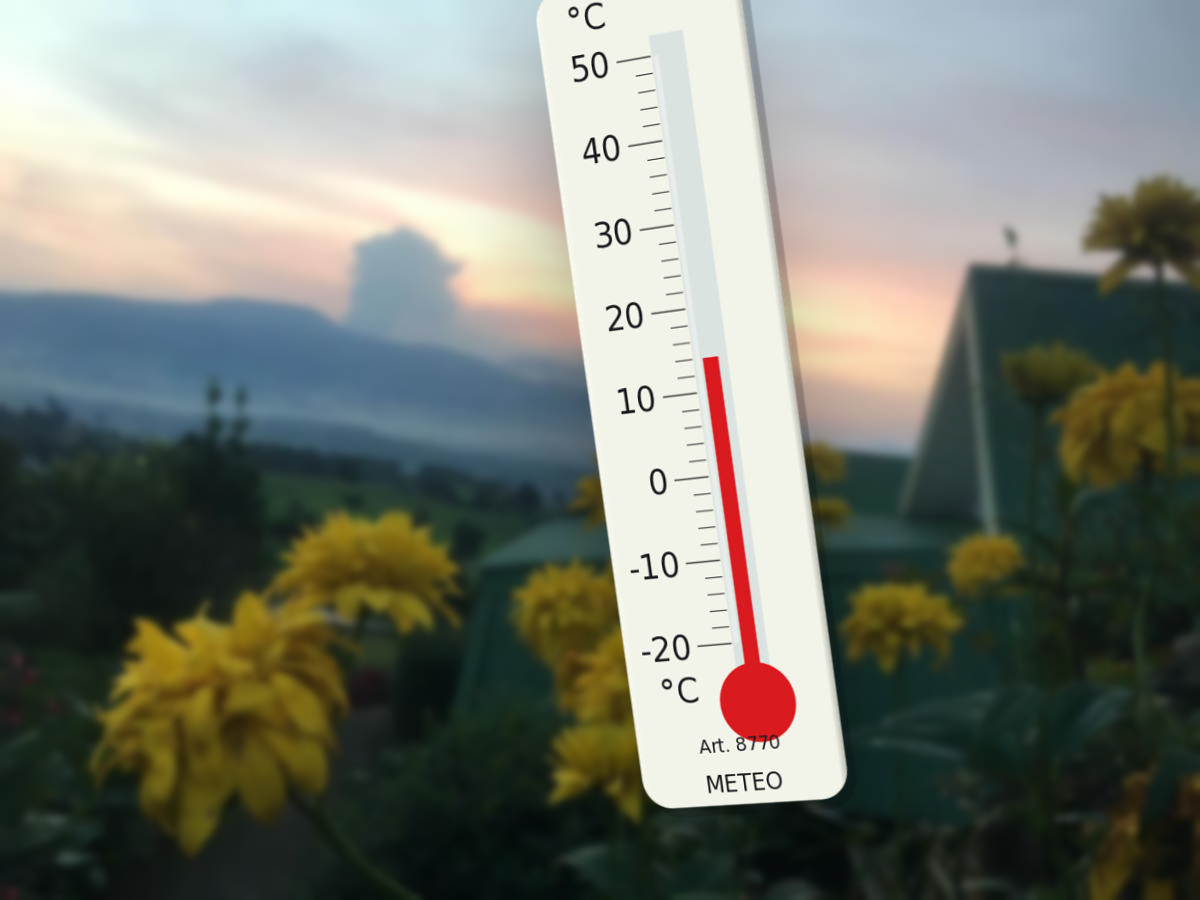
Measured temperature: 14 °C
